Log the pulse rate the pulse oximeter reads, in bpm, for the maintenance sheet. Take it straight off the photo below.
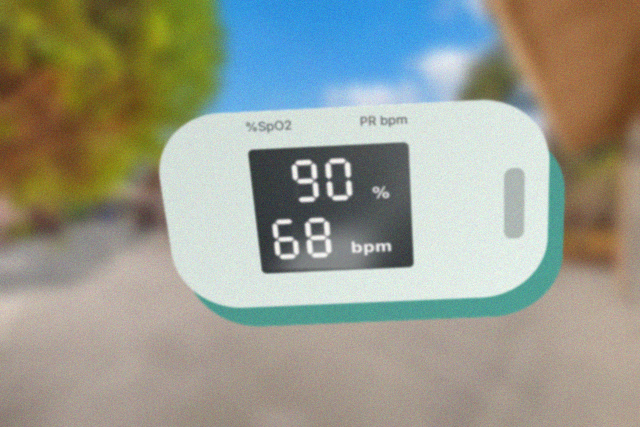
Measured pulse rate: 68 bpm
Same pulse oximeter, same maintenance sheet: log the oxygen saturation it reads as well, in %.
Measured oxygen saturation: 90 %
